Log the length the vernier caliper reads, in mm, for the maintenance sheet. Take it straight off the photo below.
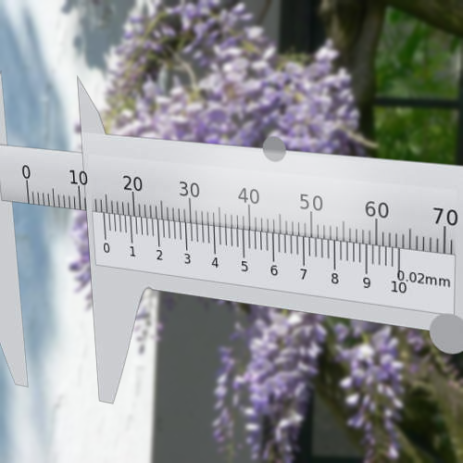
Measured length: 14.4 mm
